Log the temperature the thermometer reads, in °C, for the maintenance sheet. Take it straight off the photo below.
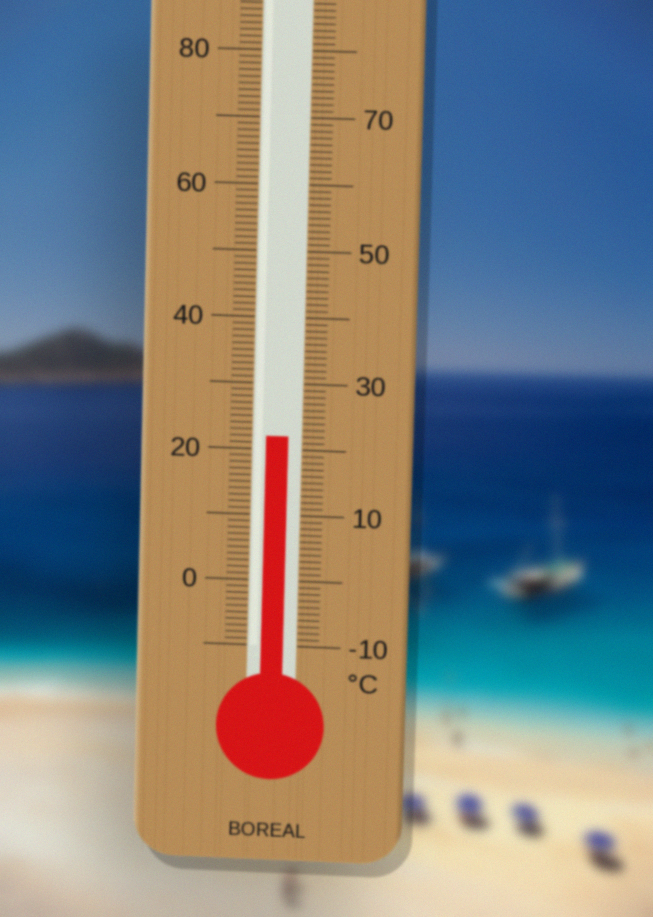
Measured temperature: 22 °C
